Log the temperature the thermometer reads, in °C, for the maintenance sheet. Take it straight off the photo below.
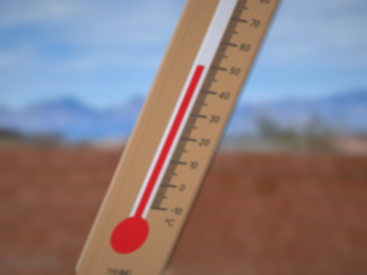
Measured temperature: 50 °C
